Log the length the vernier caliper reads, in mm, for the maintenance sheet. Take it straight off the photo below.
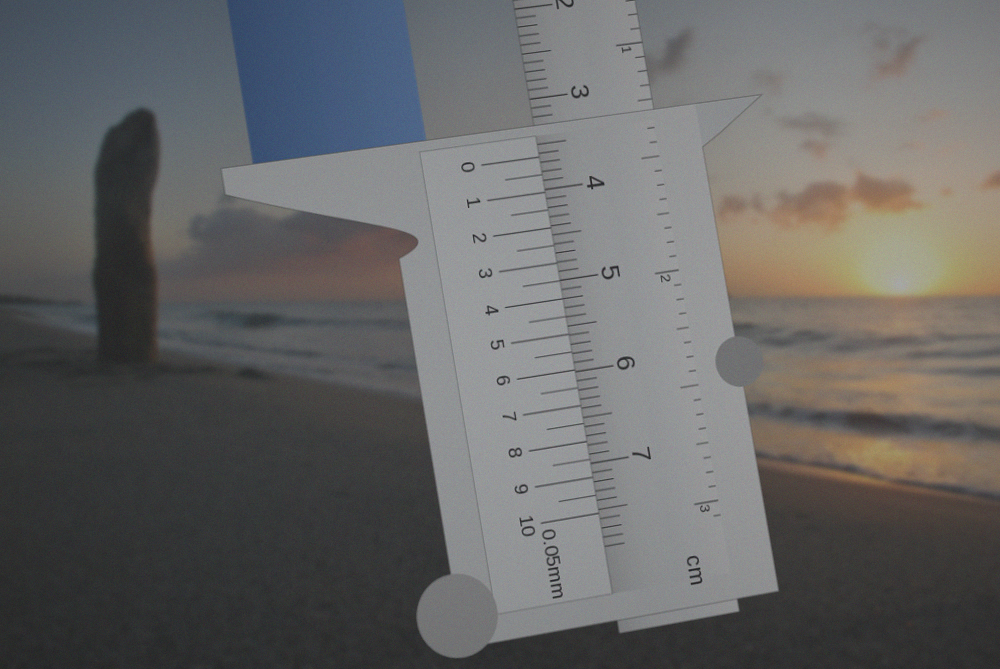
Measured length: 36.4 mm
